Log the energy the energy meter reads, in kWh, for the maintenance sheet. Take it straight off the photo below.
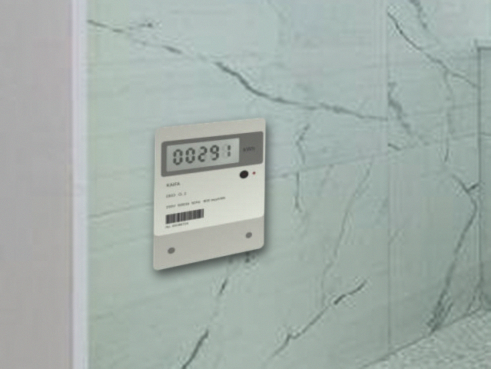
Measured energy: 291 kWh
